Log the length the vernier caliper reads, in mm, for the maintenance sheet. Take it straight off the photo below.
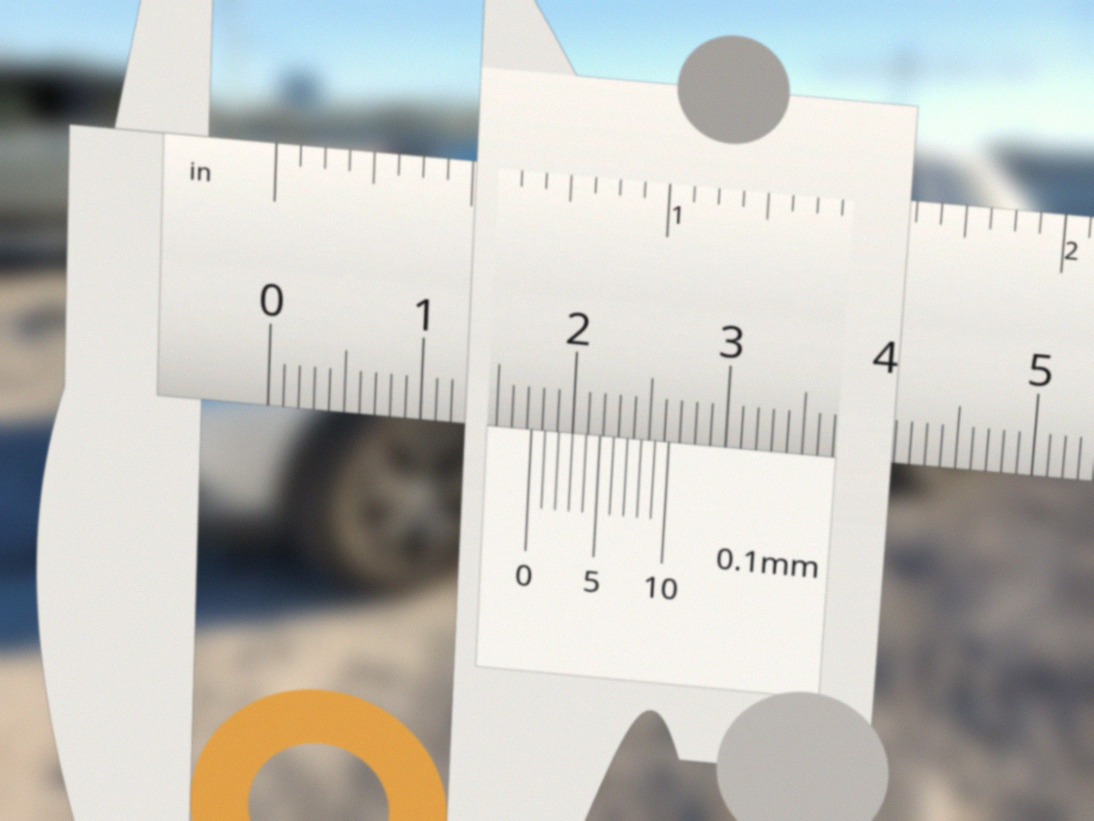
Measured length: 17.3 mm
